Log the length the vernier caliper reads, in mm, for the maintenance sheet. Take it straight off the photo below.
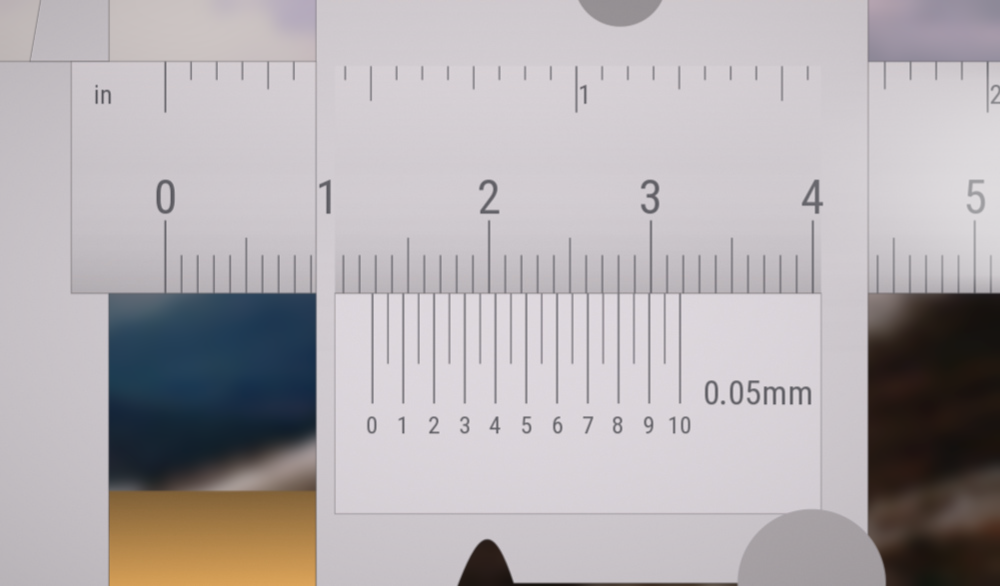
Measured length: 12.8 mm
